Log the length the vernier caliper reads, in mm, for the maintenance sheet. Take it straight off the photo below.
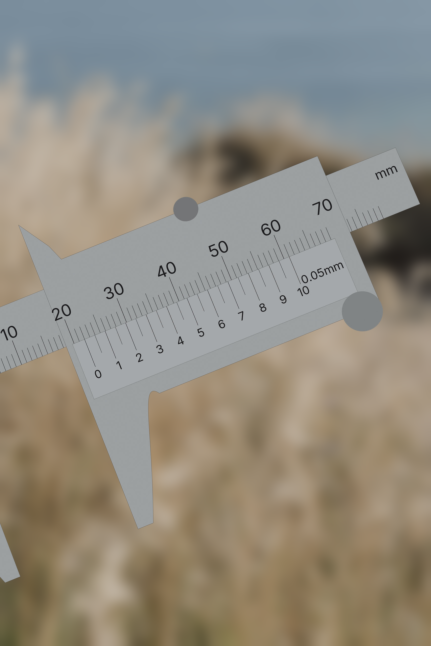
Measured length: 22.0 mm
